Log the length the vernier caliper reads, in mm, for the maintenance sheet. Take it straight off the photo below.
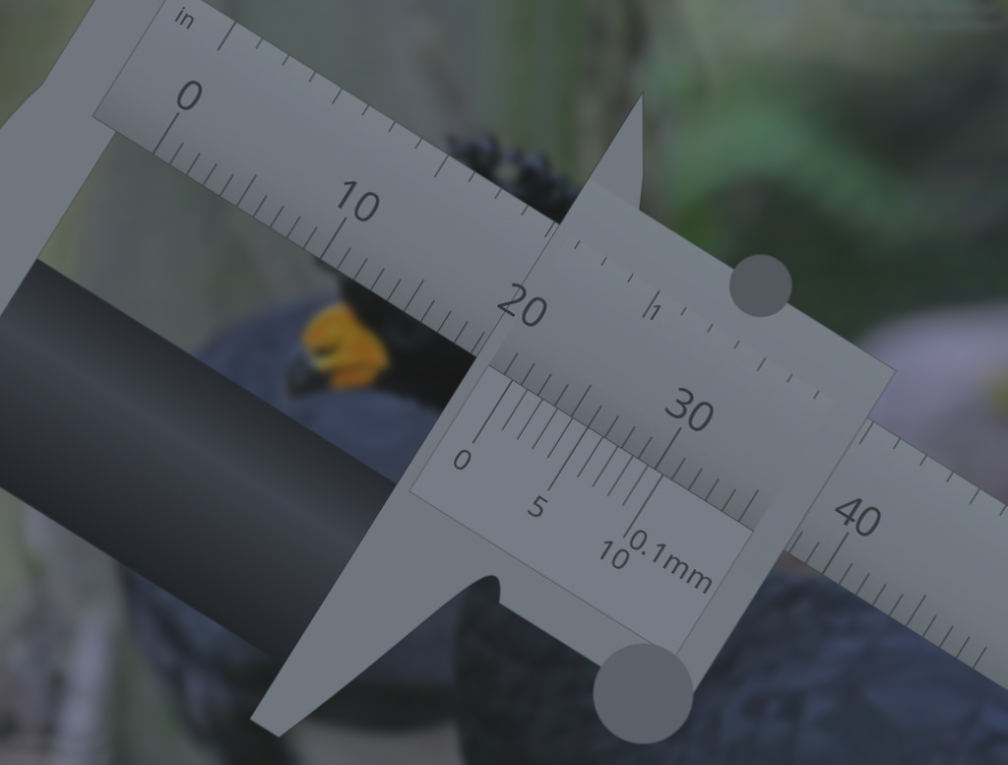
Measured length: 21.5 mm
